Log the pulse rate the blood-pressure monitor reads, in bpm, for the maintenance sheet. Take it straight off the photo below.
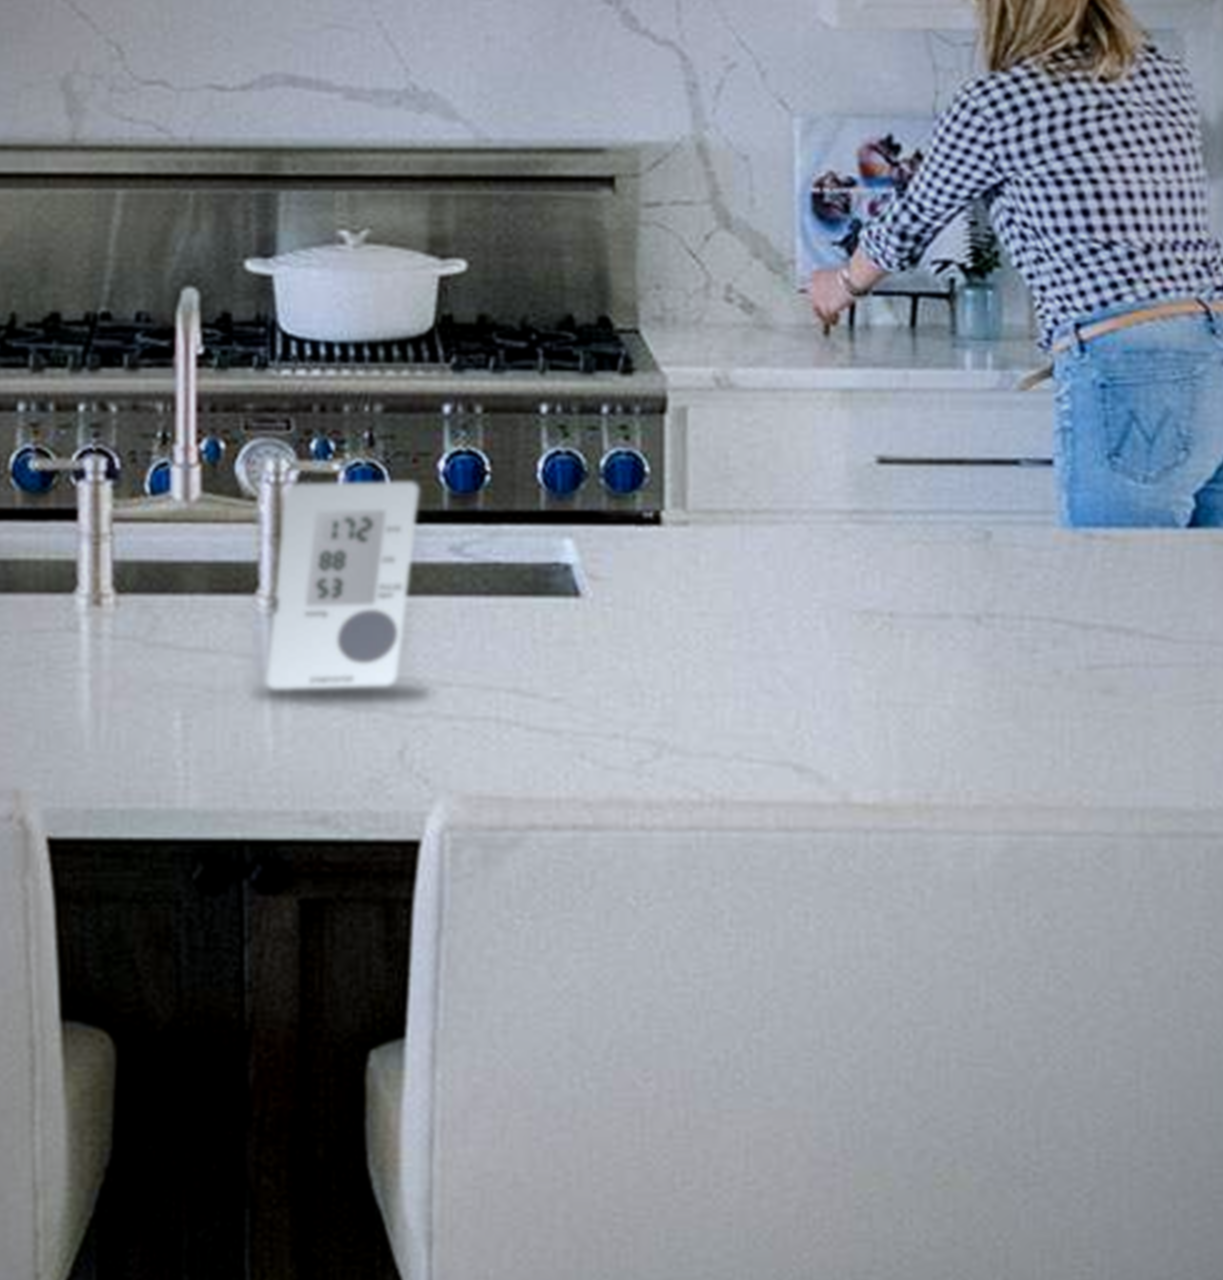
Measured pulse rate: 53 bpm
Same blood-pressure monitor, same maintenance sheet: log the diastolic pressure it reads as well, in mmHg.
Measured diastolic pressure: 88 mmHg
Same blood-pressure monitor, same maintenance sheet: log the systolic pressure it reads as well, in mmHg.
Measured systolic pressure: 172 mmHg
